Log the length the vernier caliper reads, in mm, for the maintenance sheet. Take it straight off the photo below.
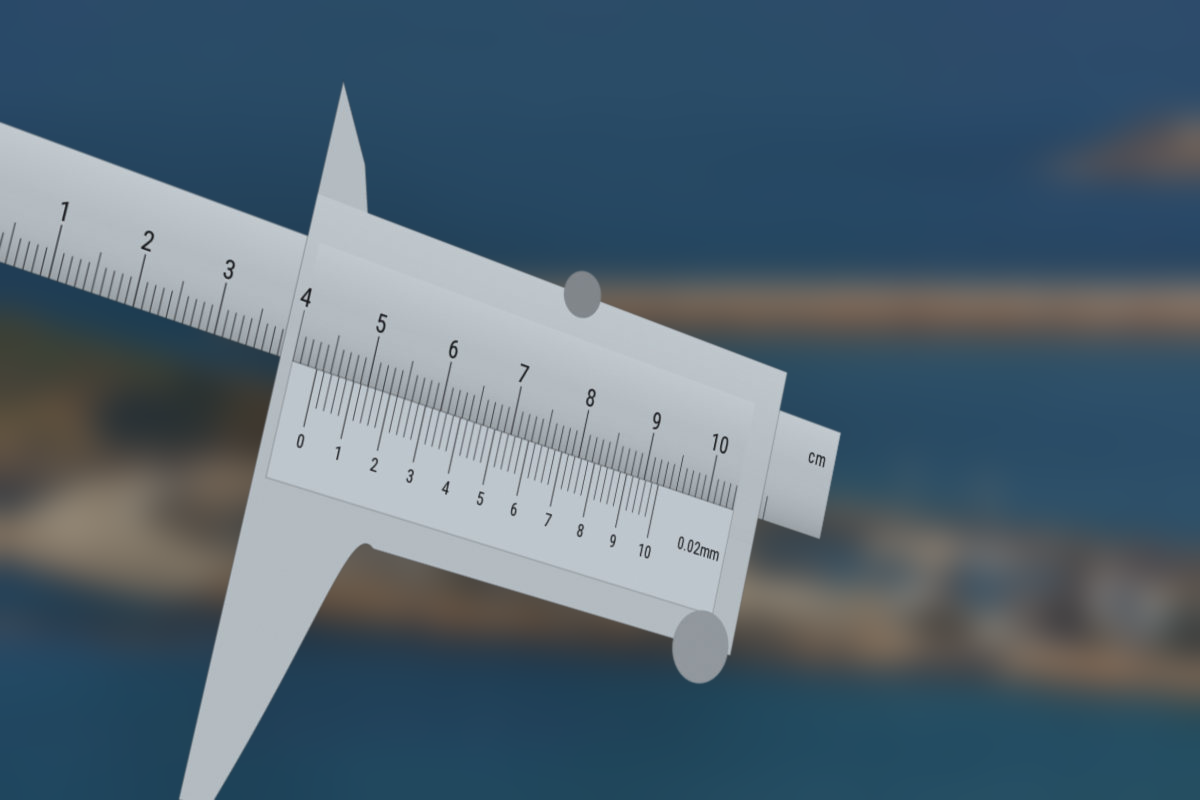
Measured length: 43.2 mm
